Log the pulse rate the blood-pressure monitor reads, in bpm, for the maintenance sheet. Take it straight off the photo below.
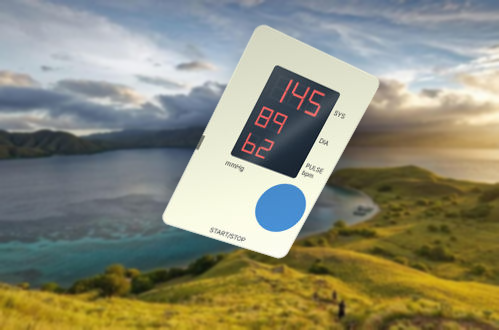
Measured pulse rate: 62 bpm
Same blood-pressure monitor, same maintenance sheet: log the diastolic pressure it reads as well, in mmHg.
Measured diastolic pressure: 89 mmHg
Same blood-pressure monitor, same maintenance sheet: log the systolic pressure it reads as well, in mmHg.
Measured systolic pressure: 145 mmHg
